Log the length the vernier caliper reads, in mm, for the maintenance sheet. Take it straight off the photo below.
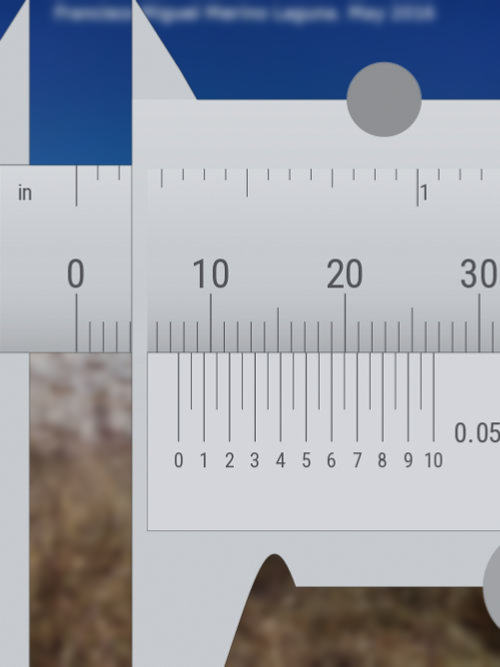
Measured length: 7.6 mm
